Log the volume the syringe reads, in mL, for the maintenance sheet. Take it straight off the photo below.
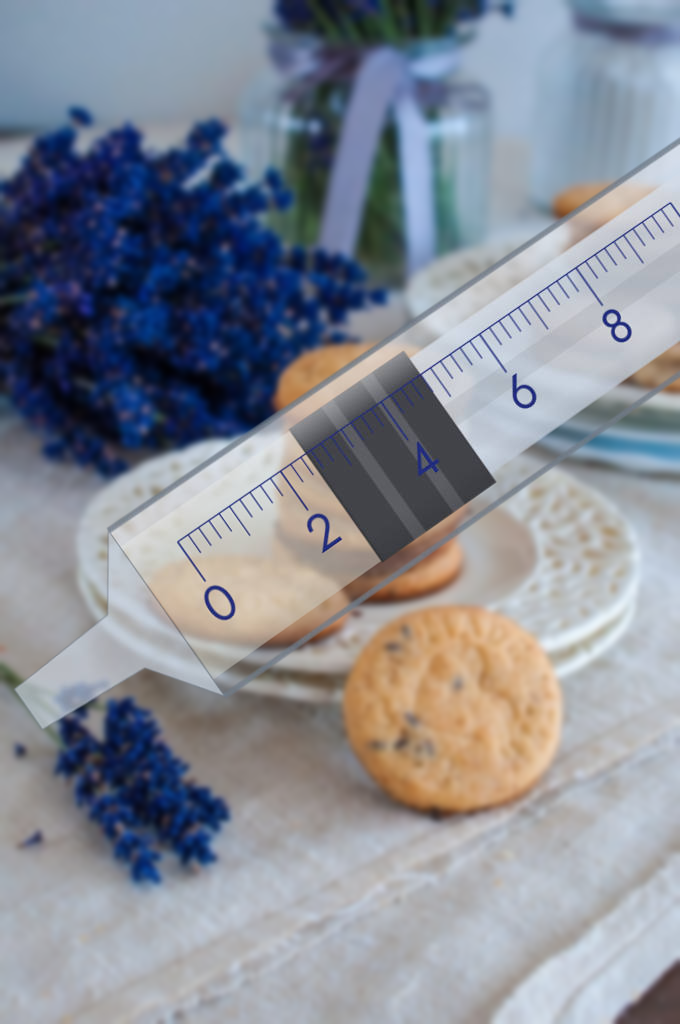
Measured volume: 2.5 mL
